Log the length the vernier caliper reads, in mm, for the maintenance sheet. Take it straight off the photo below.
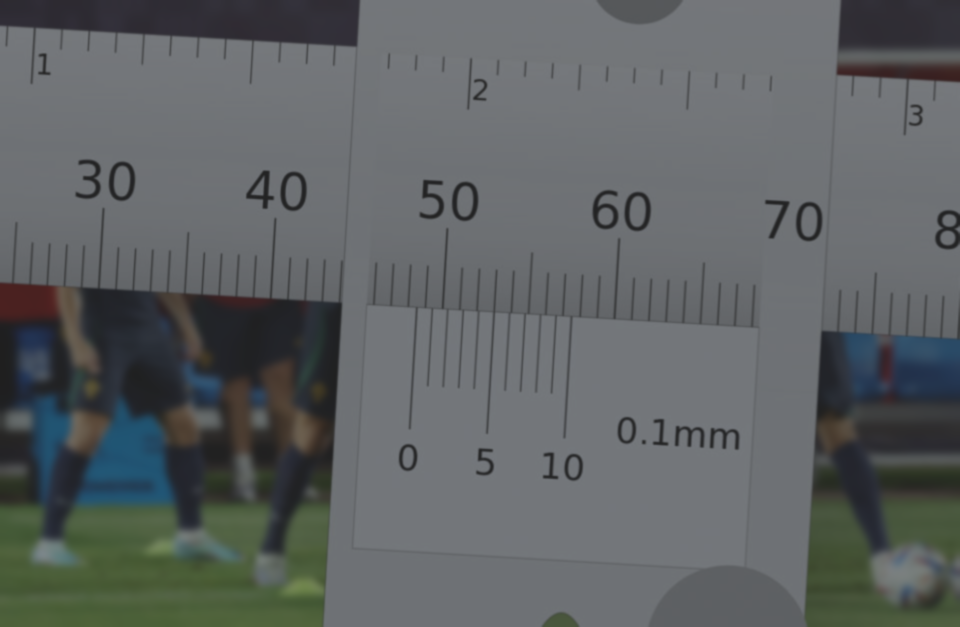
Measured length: 48.5 mm
